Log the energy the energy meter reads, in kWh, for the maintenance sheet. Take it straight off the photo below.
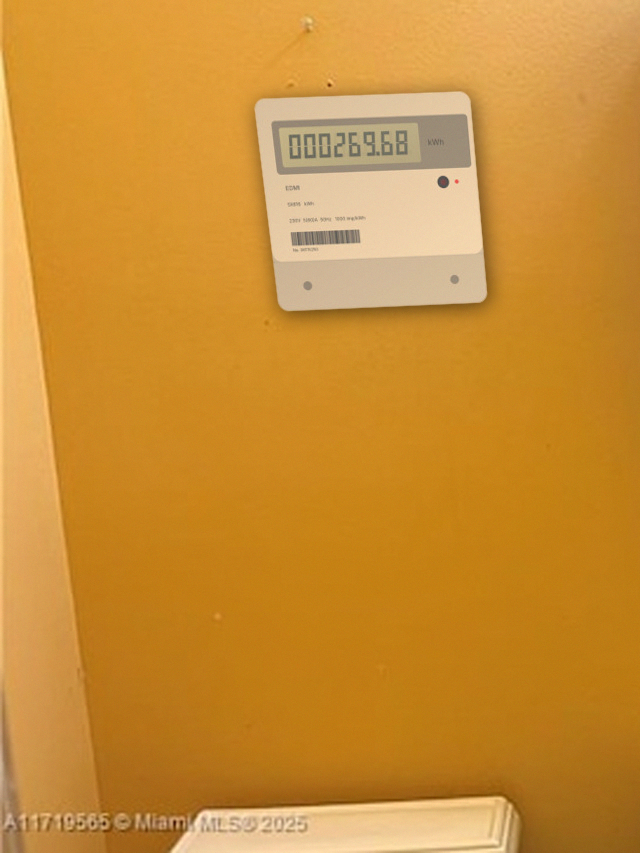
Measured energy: 269.68 kWh
